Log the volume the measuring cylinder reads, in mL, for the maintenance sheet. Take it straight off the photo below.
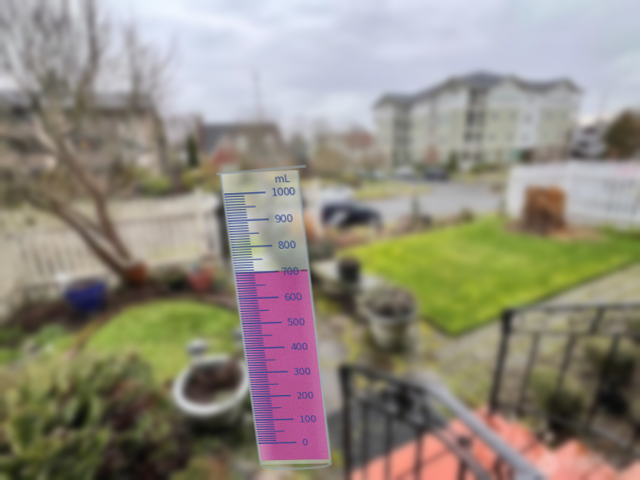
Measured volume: 700 mL
